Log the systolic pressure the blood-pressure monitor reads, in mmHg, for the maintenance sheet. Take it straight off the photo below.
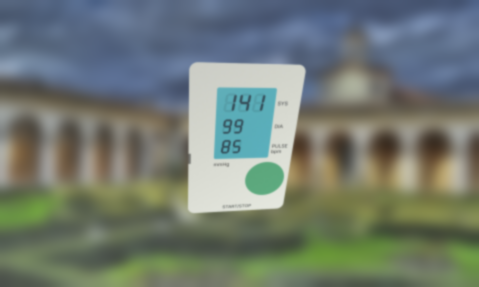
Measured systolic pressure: 141 mmHg
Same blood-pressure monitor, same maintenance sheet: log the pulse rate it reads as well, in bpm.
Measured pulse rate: 85 bpm
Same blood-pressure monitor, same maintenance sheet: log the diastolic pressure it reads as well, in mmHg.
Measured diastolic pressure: 99 mmHg
